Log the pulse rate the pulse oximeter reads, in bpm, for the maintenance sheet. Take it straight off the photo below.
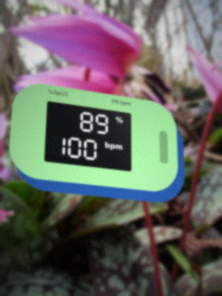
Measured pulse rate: 100 bpm
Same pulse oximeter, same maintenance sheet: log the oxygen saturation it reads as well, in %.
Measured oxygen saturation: 89 %
